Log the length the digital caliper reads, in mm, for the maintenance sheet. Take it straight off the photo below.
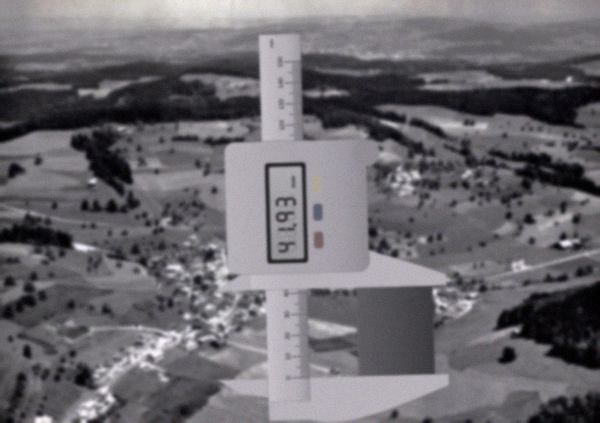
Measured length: 41.93 mm
